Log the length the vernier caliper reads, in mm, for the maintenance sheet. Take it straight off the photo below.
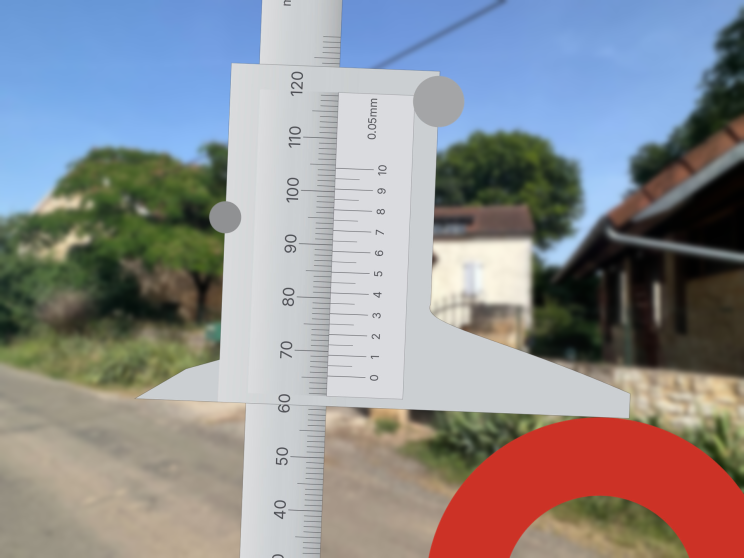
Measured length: 65.4 mm
